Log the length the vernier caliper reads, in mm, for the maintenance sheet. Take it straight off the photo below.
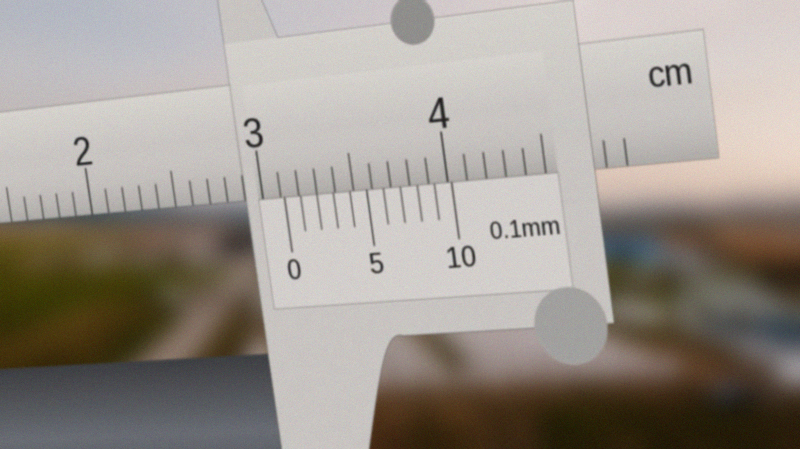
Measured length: 31.2 mm
